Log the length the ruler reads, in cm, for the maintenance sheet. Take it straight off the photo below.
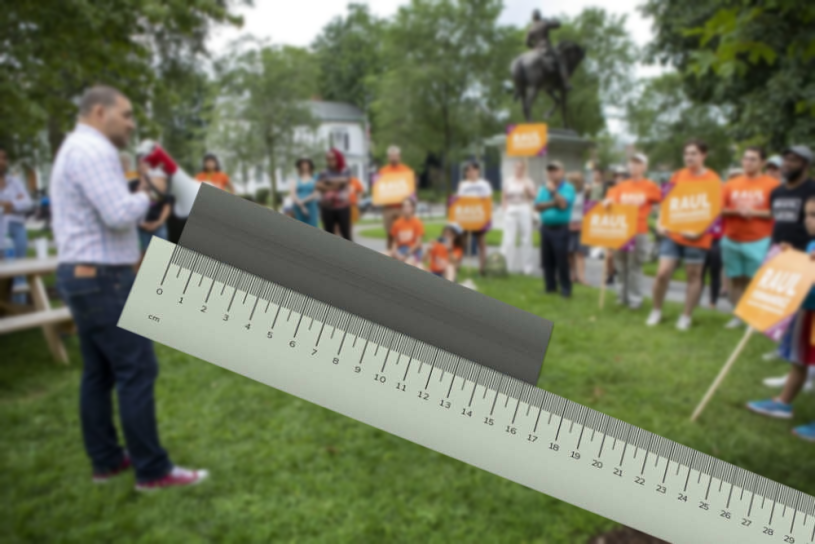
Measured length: 16.5 cm
